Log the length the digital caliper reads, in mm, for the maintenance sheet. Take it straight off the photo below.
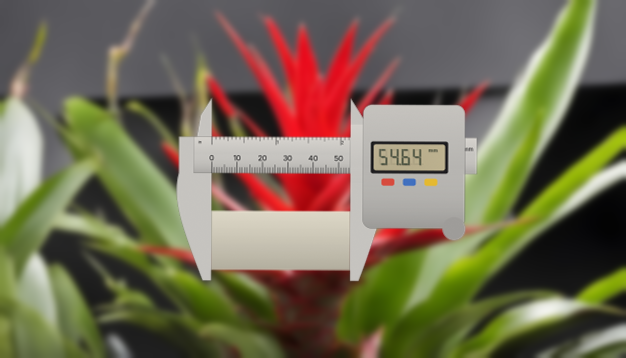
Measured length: 54.64 mm
